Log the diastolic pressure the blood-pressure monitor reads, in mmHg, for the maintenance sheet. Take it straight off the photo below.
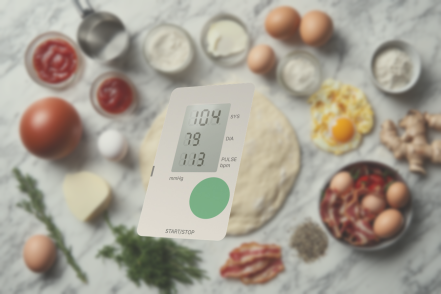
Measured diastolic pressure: 79 mmHg
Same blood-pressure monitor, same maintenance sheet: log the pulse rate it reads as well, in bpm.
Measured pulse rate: 113 bpm
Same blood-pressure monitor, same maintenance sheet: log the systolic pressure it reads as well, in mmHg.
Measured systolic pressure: 104 mmHg
